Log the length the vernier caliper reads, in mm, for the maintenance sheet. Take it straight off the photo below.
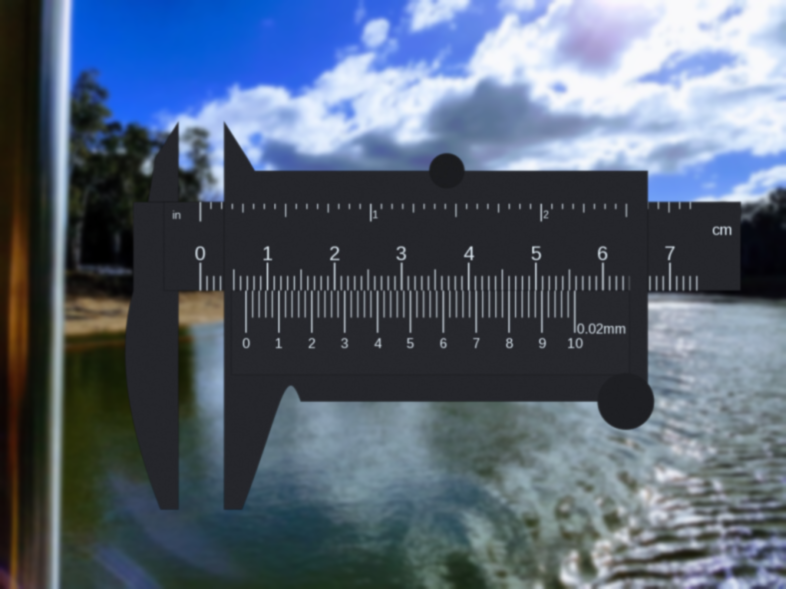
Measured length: 6.8 mm
